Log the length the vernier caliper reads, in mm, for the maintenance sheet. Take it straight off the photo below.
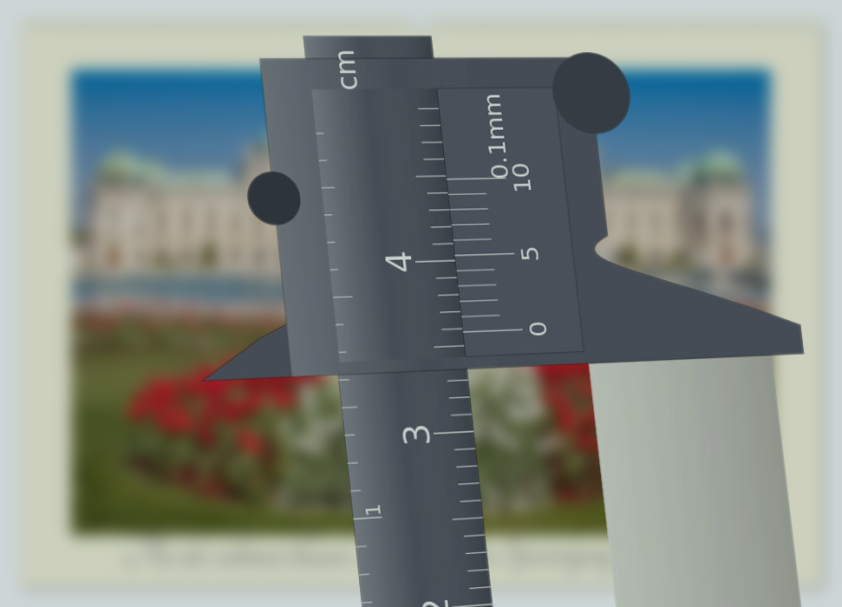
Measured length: 35.8 mm
